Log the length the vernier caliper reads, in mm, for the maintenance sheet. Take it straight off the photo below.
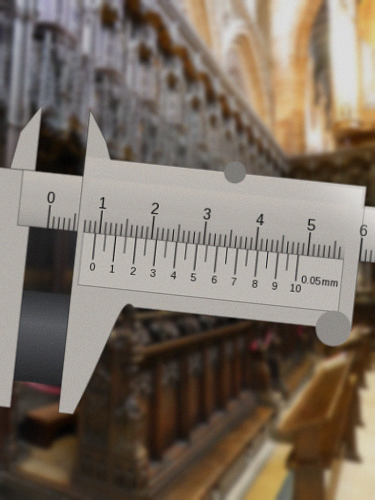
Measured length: 9.2 mm
